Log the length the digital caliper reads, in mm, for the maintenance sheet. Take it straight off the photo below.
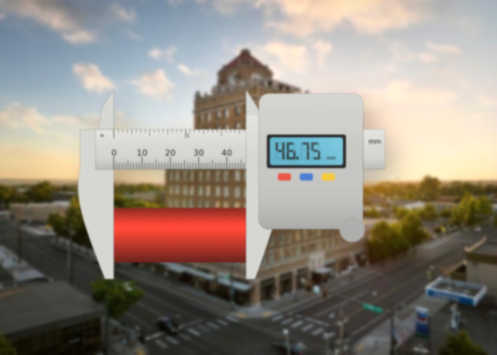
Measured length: 46.75 mm
